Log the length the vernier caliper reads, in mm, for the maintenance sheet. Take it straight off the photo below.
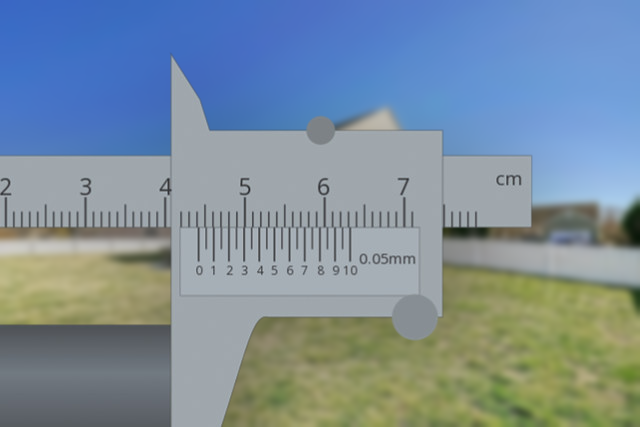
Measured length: 44.2 mm
